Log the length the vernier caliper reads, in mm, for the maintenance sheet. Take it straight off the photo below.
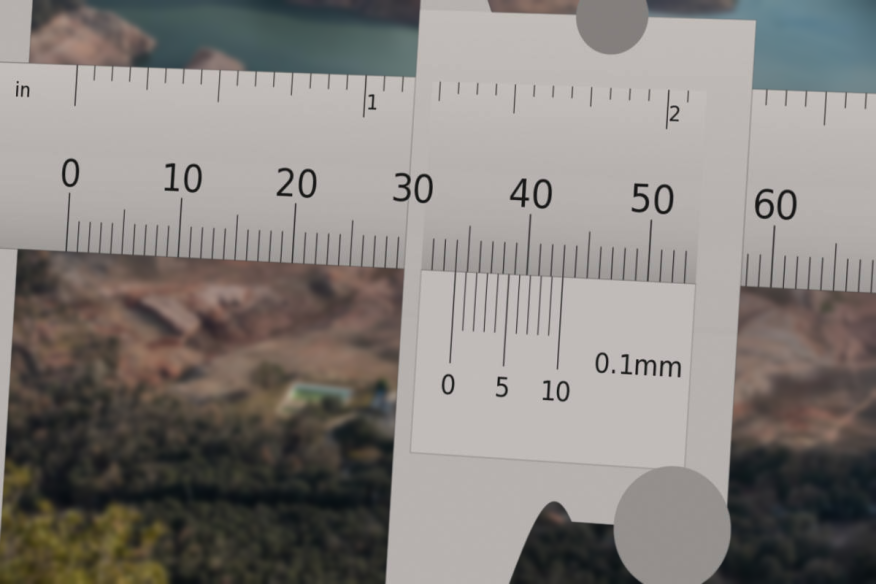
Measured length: 34.0 mm
